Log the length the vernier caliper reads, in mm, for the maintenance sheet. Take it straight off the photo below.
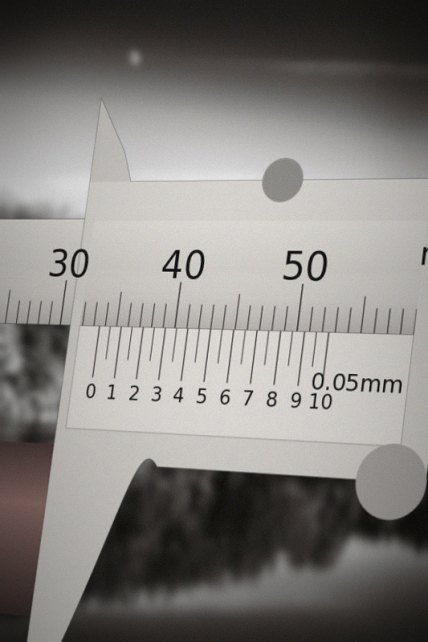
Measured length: 33.5 mm
